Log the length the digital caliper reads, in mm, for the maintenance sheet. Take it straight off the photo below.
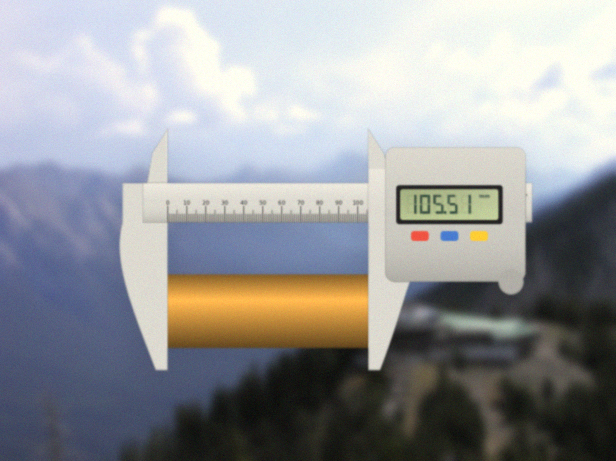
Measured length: 105.51 mm
